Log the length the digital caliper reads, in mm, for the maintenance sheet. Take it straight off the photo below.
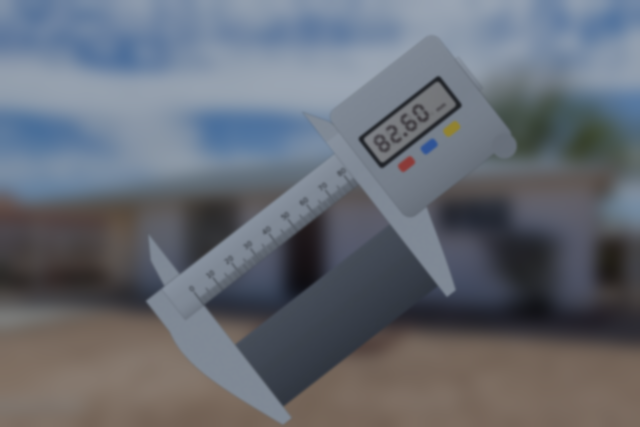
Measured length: 82.60 mm
